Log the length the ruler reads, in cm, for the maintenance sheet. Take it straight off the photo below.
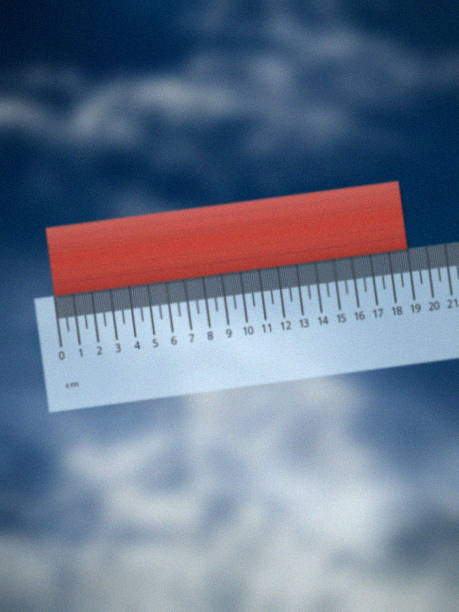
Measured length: 19 cm
